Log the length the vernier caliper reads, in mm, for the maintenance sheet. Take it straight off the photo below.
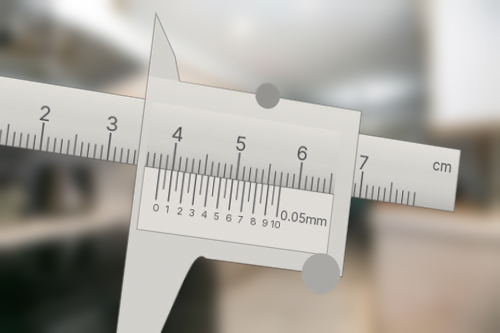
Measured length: 38.0 mm
